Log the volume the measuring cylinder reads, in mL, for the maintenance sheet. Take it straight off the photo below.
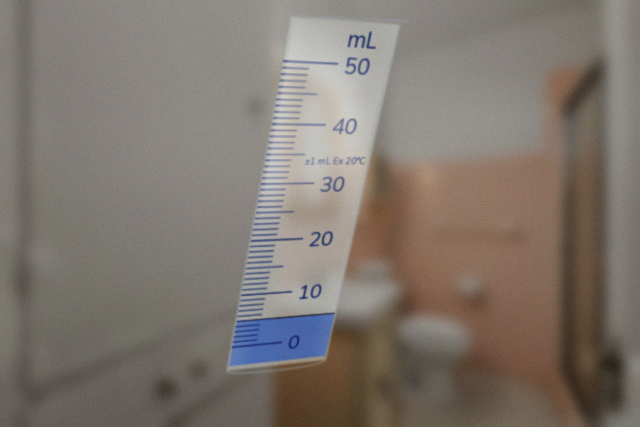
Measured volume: 5 mL
